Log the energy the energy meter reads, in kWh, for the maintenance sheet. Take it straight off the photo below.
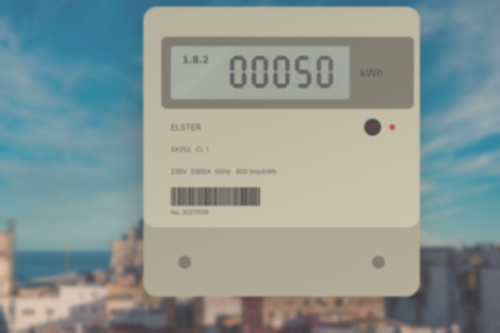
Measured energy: 50 kWh
